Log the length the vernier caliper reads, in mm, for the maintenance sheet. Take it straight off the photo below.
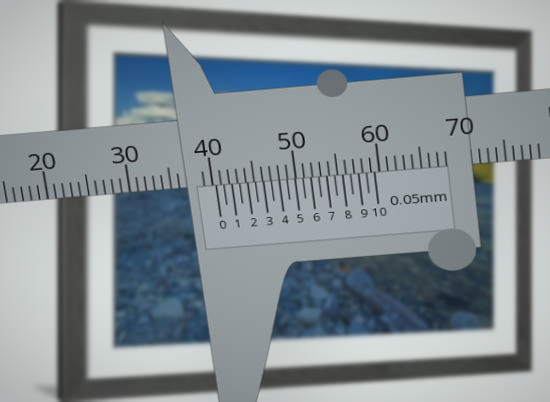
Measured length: 40.4 mm
